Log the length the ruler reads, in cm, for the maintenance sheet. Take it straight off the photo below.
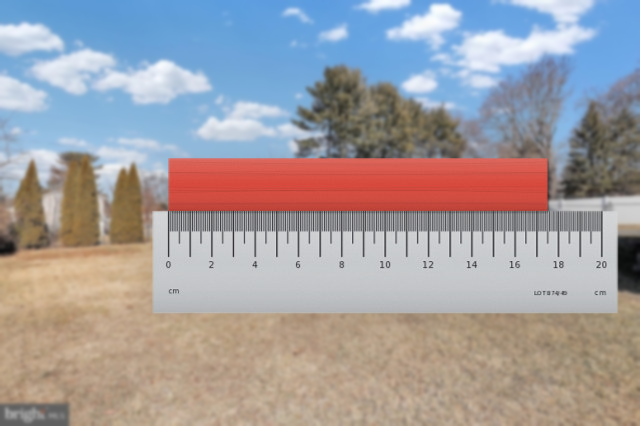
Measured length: 17.5 cm
